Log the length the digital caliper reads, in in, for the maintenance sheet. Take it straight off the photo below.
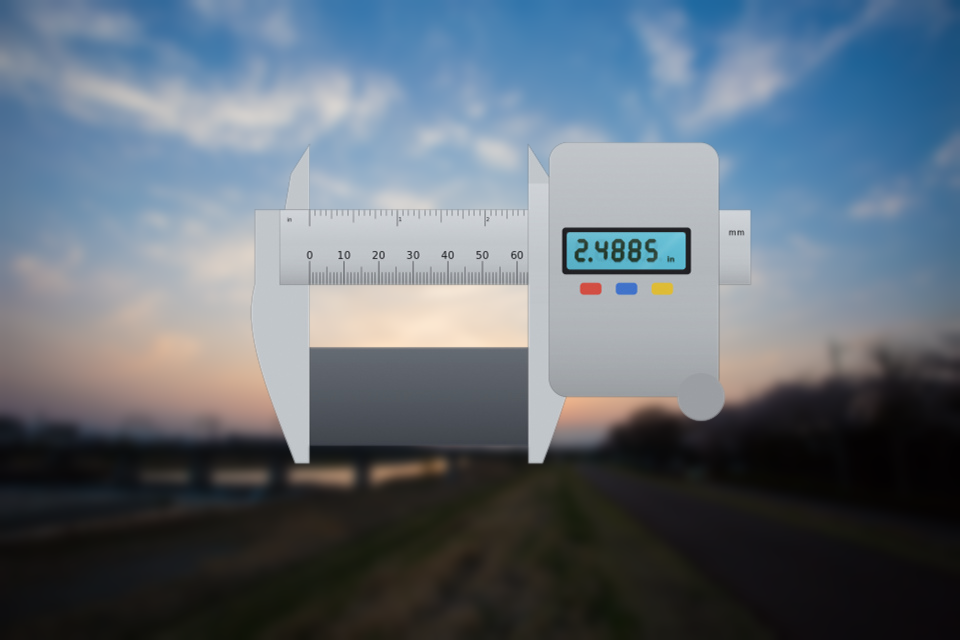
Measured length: 2.4885 in
